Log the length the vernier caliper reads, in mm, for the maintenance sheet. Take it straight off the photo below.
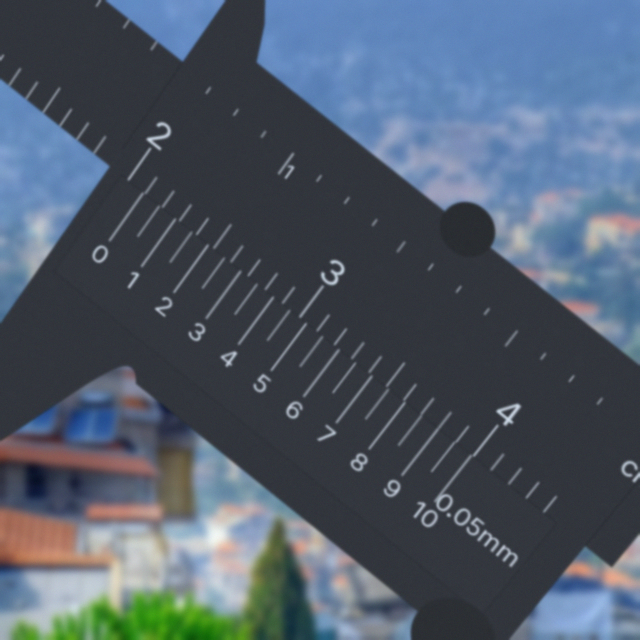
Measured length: 20.9 mm
